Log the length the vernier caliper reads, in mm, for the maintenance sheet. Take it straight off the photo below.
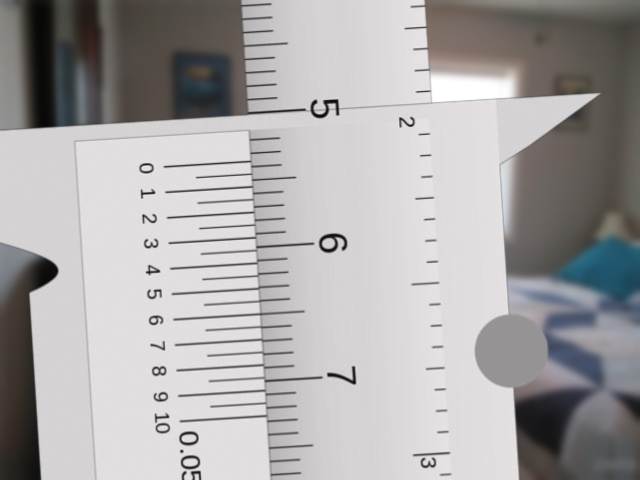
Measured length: 53.6 mm
